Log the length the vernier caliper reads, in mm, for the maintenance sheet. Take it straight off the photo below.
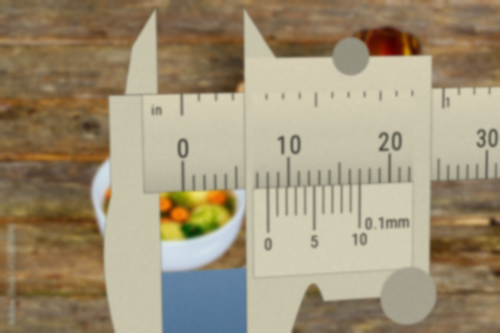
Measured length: 8.0 mm
